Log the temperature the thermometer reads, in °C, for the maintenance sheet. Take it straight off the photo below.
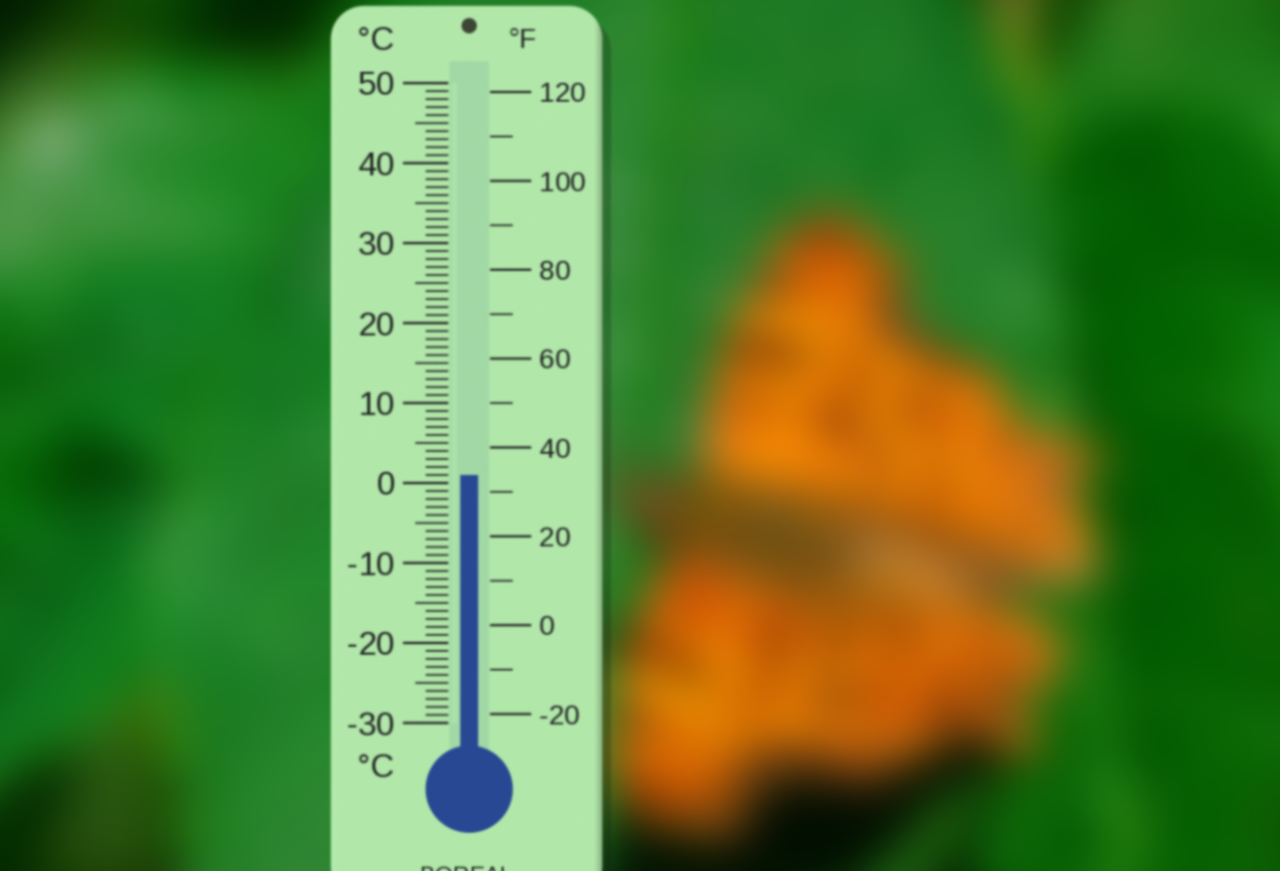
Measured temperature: 1 °C
